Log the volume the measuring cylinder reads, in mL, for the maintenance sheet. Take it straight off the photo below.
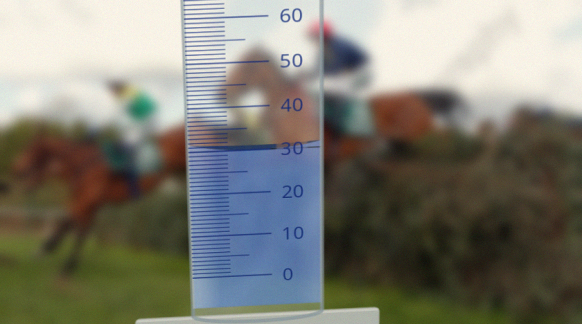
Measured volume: 30 mL
